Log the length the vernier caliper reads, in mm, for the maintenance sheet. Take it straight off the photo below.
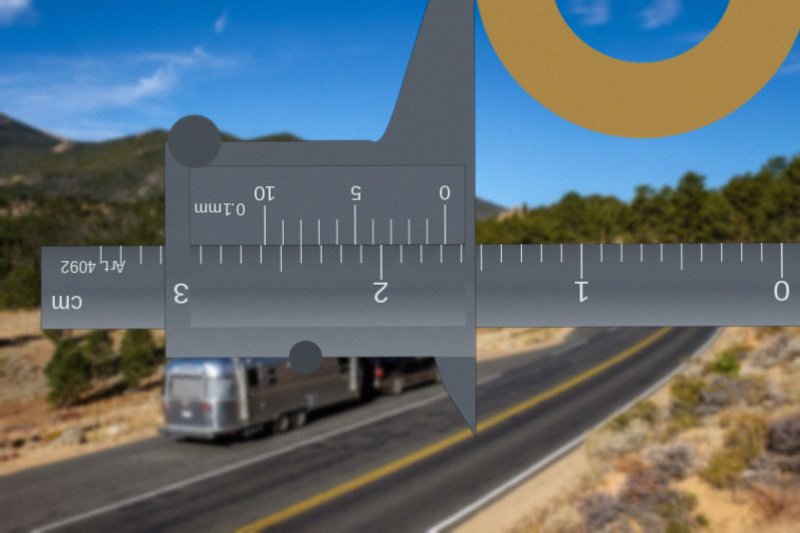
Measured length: 16.8 mm
